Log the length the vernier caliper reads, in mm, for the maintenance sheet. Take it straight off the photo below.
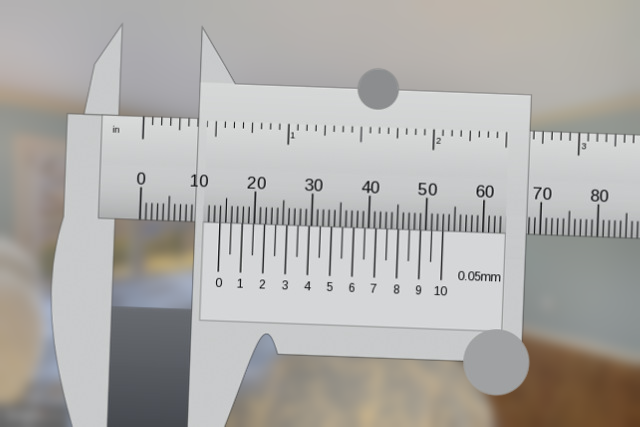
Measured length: 14.0 mm
